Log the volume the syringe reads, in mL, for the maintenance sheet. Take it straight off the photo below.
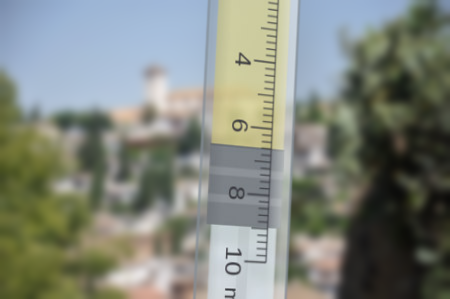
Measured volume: 6.6 mL
